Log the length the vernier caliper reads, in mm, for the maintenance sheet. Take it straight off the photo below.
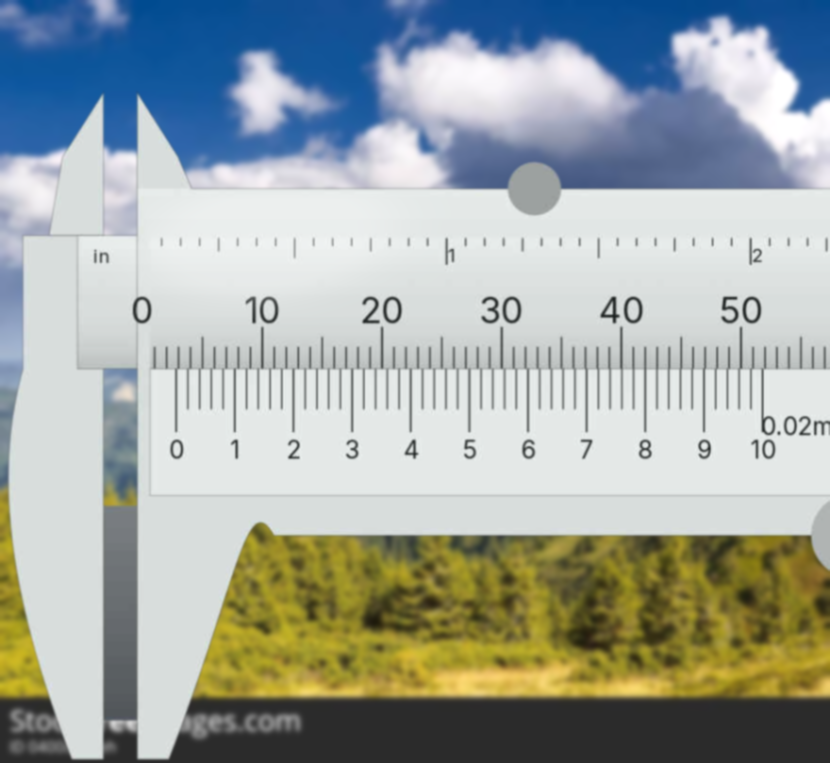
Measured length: 2.8 mm
